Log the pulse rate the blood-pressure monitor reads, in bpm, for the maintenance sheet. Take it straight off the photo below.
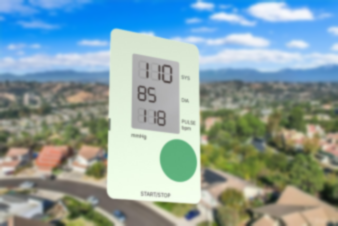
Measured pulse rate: 118 bpm
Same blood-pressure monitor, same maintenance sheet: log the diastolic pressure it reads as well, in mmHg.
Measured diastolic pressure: 85 mmHg
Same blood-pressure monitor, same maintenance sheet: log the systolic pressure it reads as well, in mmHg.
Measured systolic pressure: 110 mmHg
